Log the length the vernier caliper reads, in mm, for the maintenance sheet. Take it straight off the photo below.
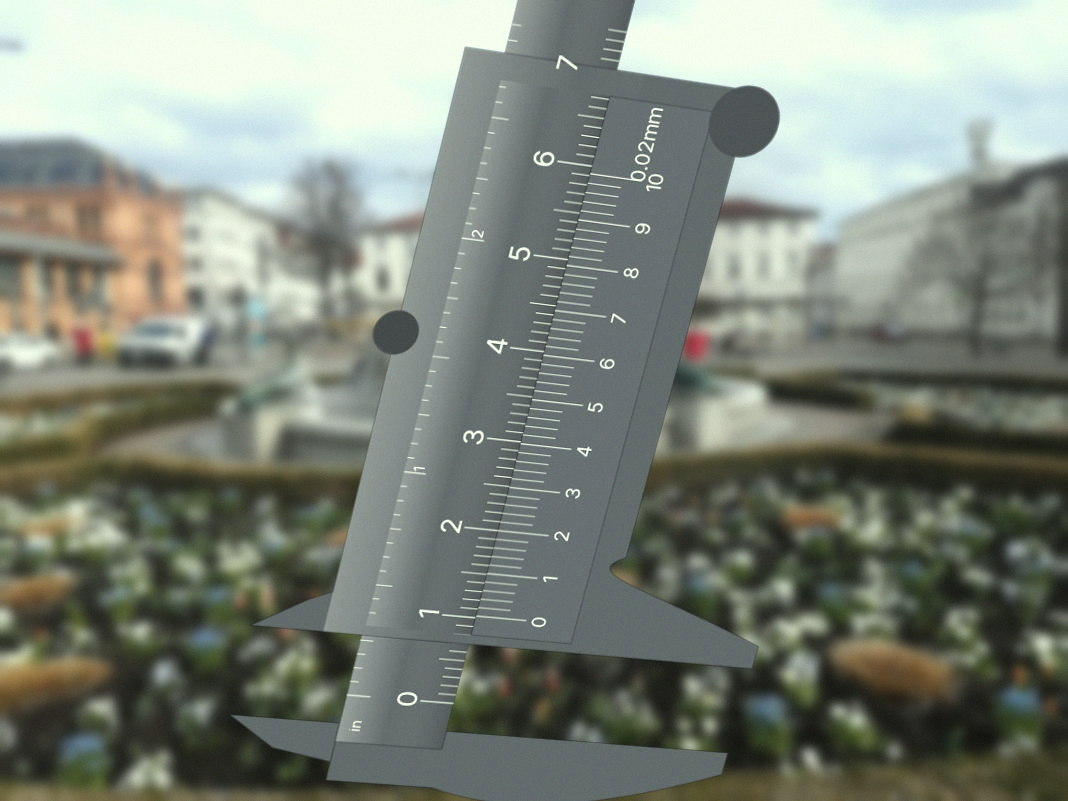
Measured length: 10.2 mm
